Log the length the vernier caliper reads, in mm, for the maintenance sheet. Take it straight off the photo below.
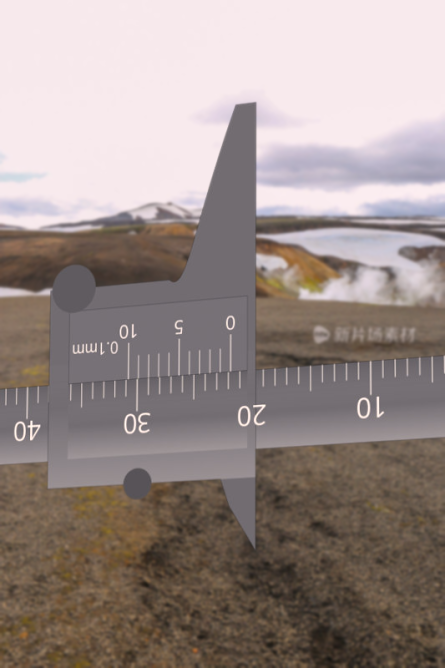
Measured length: 21.8 mm
